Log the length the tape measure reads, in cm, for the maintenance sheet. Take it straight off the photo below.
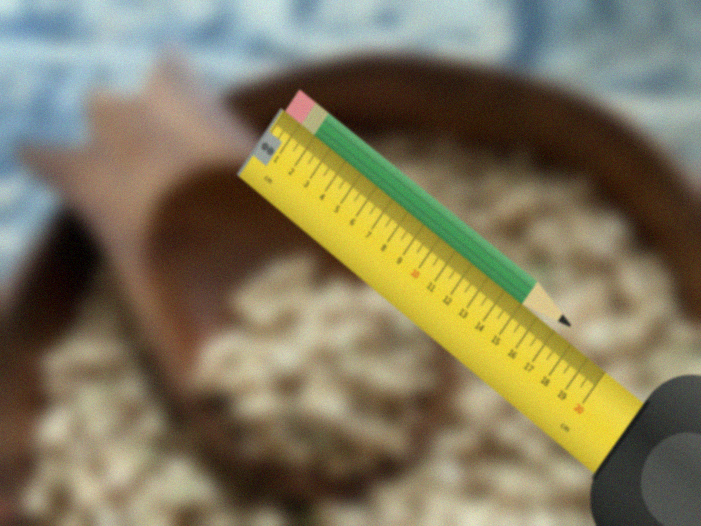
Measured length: 17.5 cm
